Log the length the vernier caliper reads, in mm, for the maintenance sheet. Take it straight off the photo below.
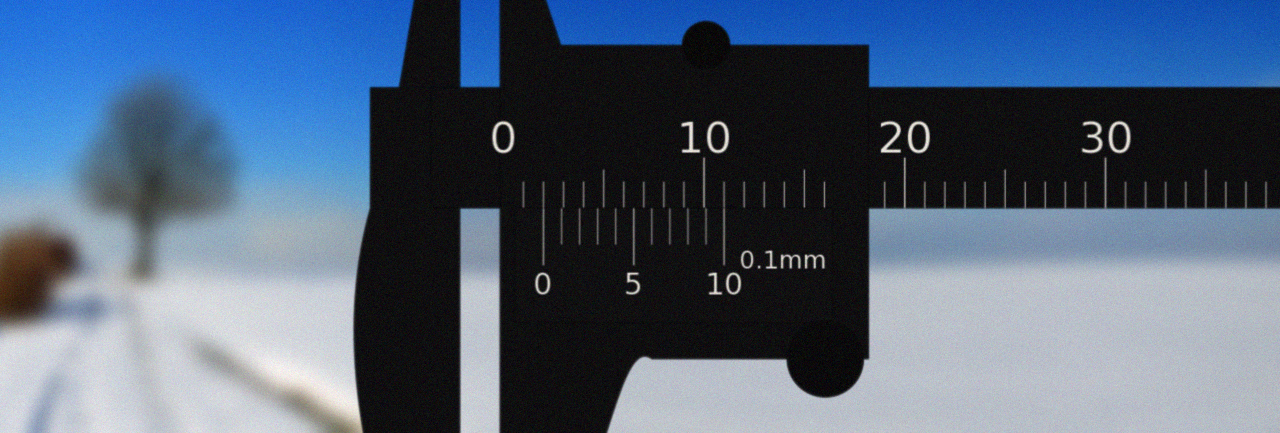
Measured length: 2.0 mm
